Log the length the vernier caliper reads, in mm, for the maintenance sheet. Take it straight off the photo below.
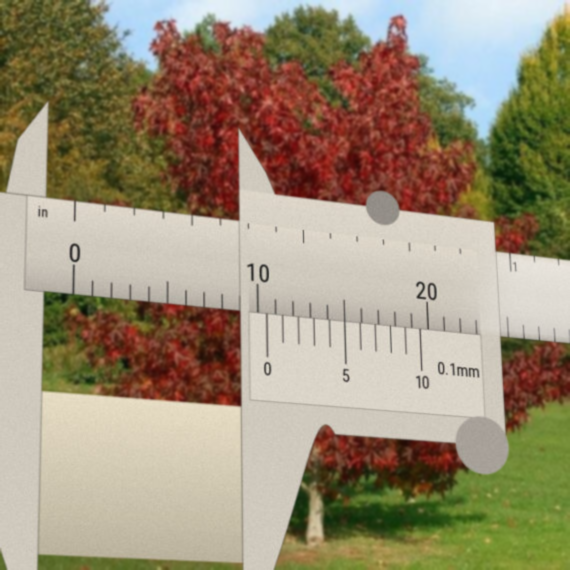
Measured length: 10.5 mm
